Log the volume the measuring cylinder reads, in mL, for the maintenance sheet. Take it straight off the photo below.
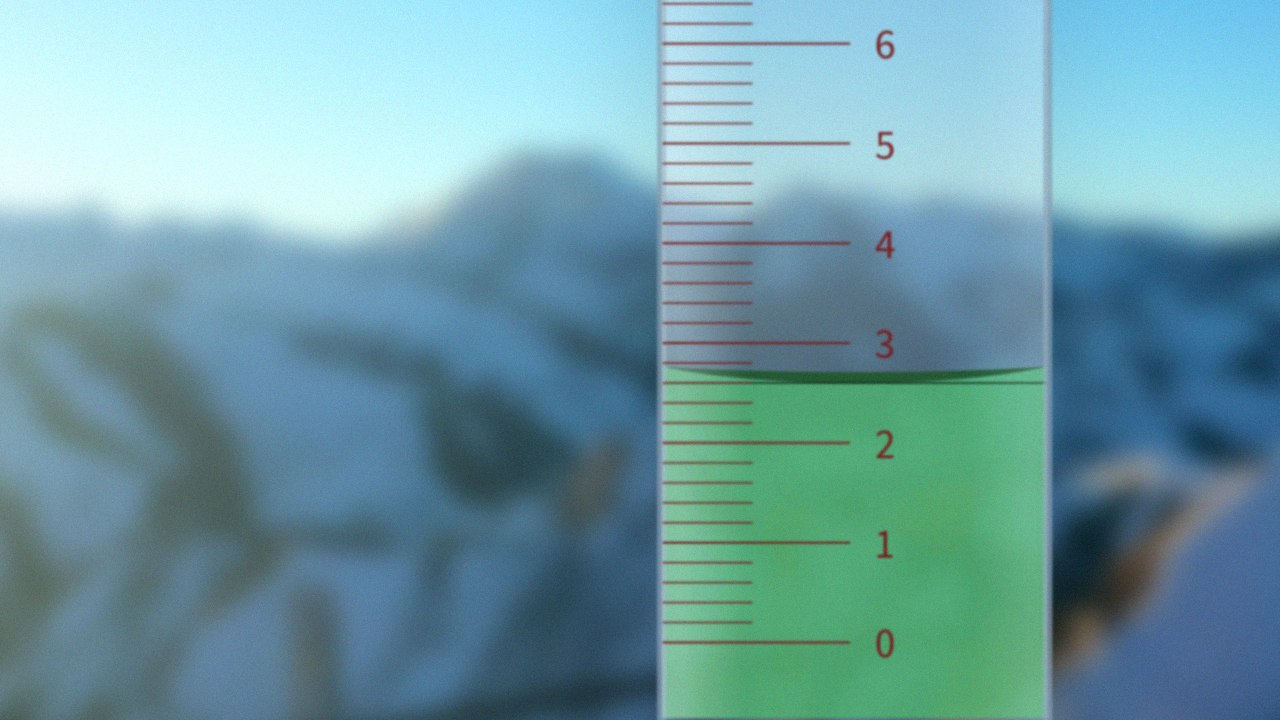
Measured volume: 2.6 mL
